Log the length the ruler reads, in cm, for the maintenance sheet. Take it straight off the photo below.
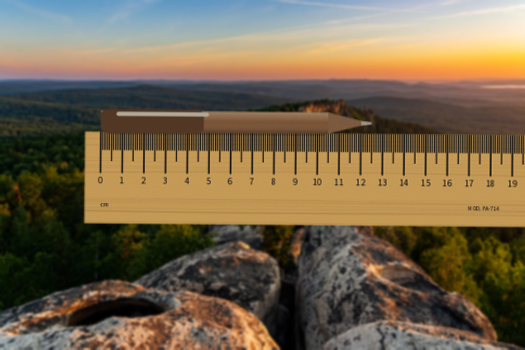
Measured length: 12.5 cm
